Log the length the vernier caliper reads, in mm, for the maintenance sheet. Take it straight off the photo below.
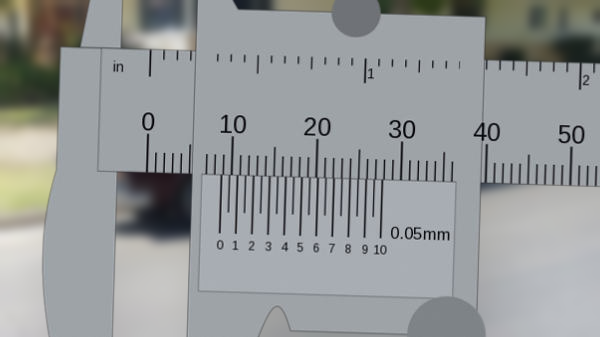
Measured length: 8.8 mm
